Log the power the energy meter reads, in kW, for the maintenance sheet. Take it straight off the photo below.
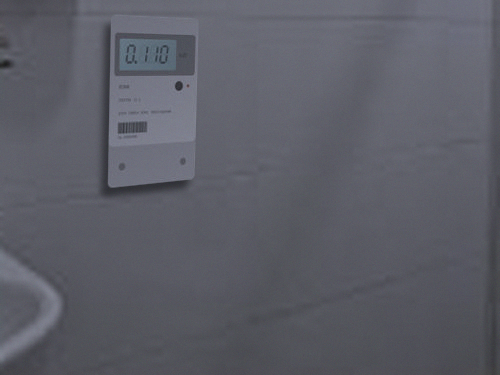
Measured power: 0.110 kW
